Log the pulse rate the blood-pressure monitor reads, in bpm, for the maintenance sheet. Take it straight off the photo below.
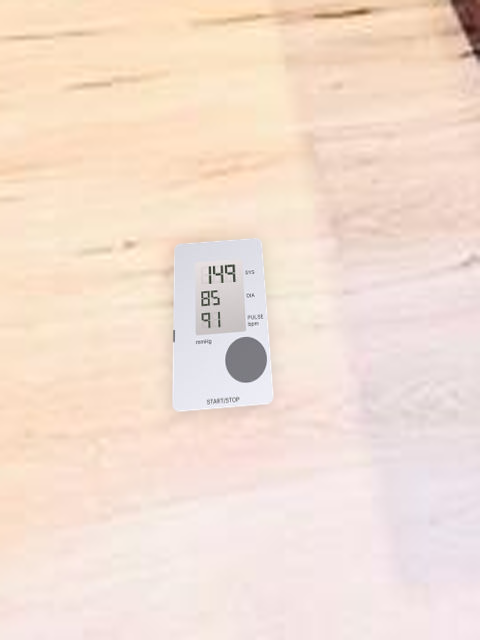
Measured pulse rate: 91 bpm
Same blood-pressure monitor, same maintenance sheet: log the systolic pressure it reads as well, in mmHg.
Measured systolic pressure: 149 mmHg
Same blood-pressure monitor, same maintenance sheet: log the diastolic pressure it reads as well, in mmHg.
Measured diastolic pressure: 85 mmHg
